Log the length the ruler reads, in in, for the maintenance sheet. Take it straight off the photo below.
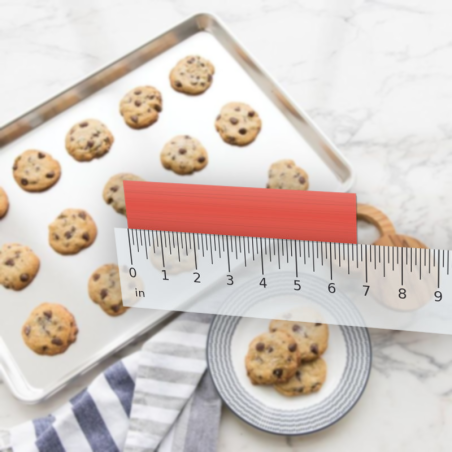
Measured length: 6.75 in
